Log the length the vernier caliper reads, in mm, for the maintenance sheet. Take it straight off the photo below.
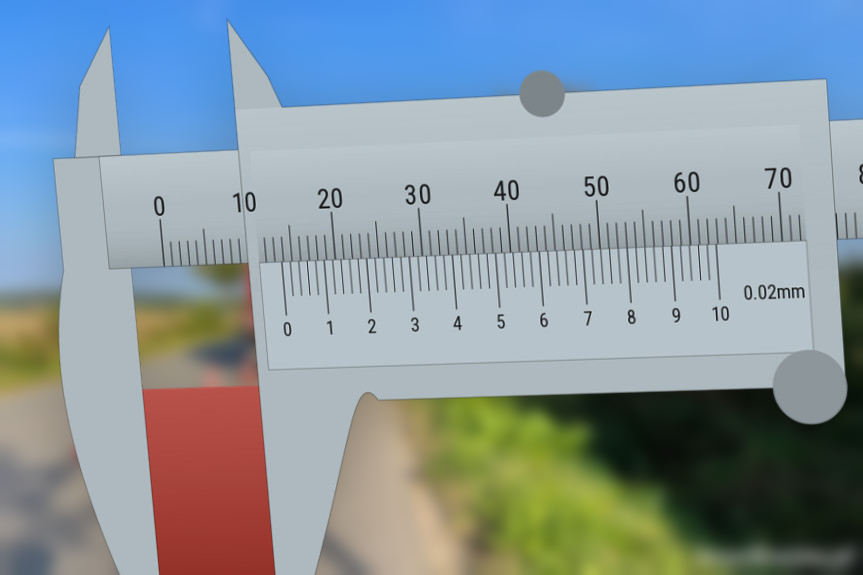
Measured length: 13.8 mm
